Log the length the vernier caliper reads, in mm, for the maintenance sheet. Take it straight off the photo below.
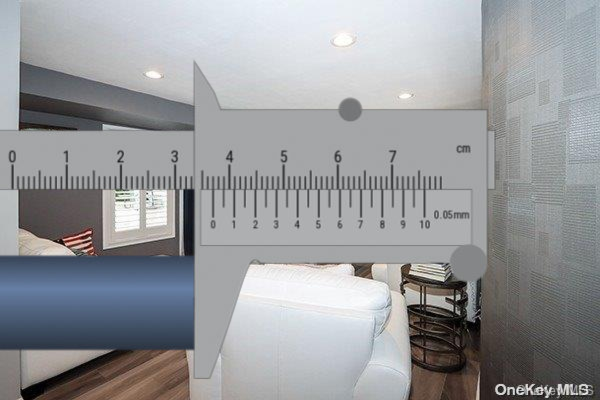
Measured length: 37.0 mm
